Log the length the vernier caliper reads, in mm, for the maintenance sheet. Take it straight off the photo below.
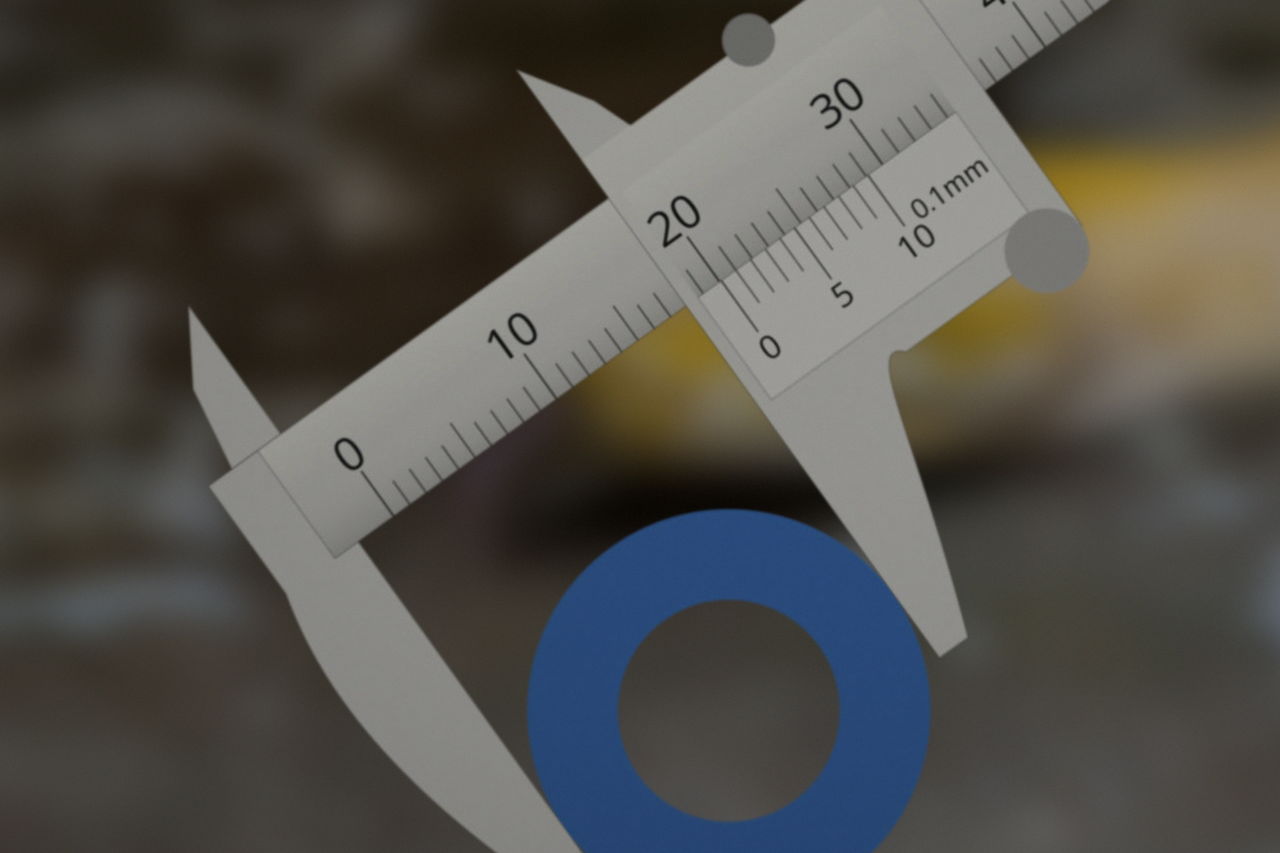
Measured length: 20.1 mm
